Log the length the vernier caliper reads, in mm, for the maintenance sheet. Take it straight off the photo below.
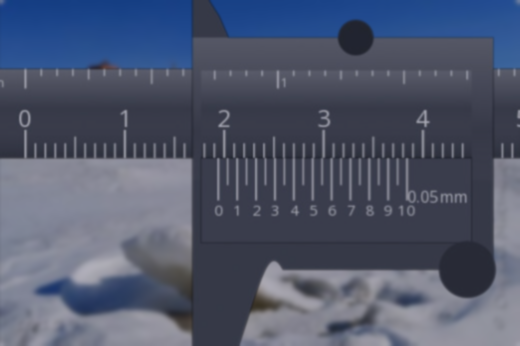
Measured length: 19.4 mm
